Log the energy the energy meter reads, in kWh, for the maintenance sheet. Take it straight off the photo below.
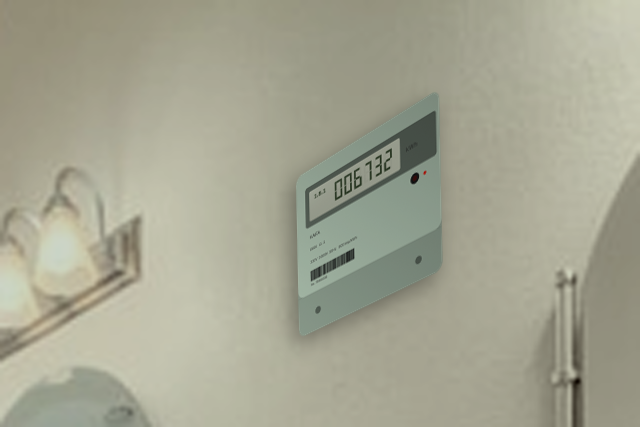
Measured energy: 6732 kWh
